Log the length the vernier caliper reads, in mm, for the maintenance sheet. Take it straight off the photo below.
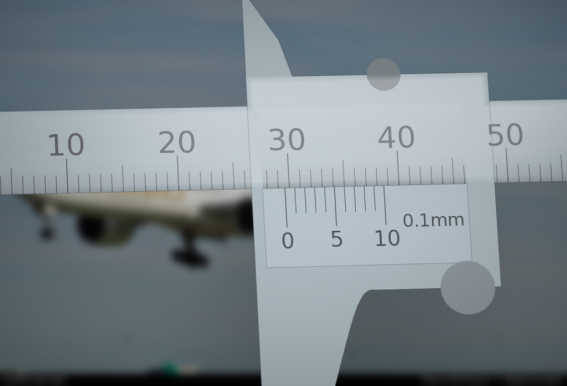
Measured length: 29.6 mm
